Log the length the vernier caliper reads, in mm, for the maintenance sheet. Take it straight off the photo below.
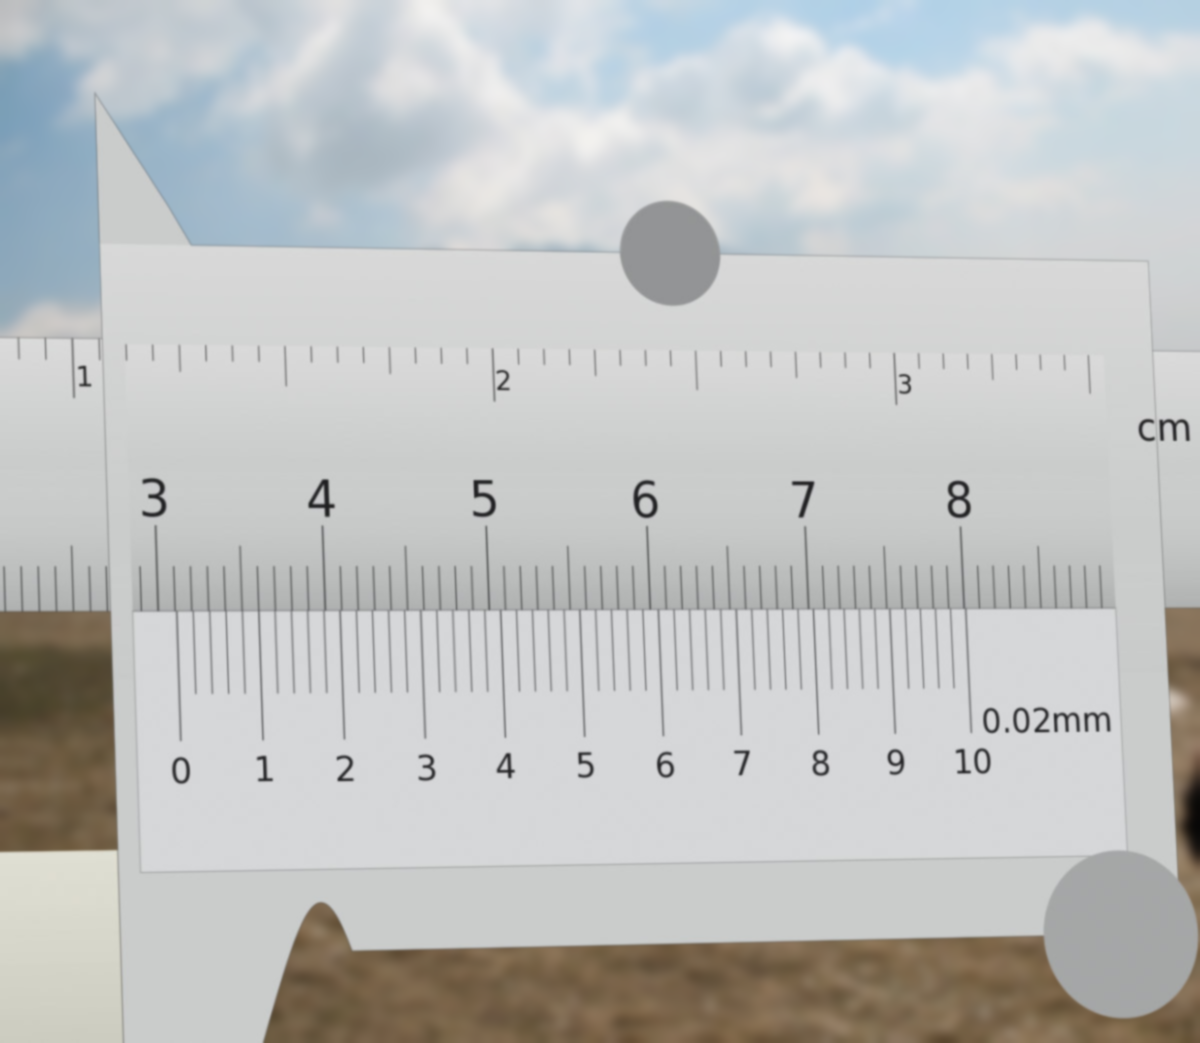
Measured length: 31.1 mm
